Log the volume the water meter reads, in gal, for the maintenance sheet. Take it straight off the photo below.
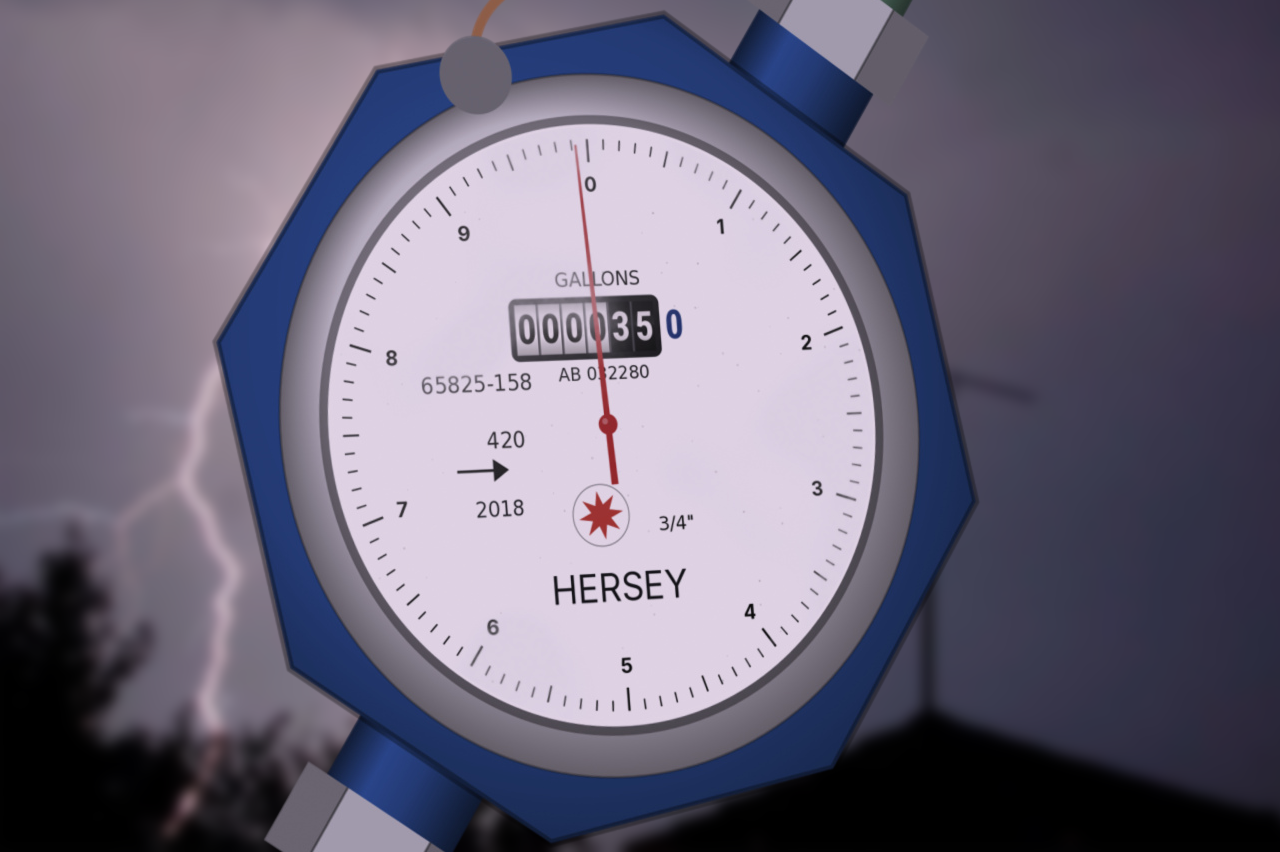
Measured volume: 349.9 gal
